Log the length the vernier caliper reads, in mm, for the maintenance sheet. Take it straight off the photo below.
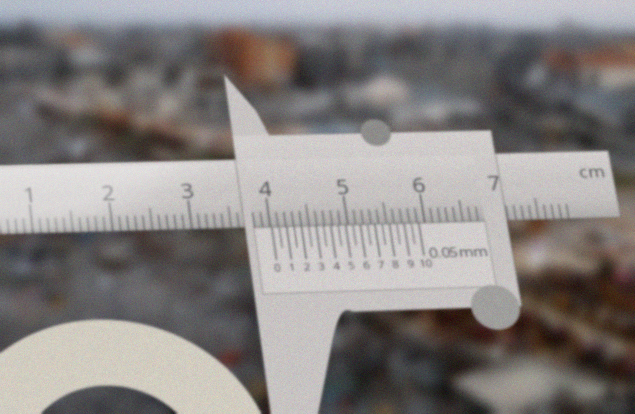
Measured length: 40.2 mm
